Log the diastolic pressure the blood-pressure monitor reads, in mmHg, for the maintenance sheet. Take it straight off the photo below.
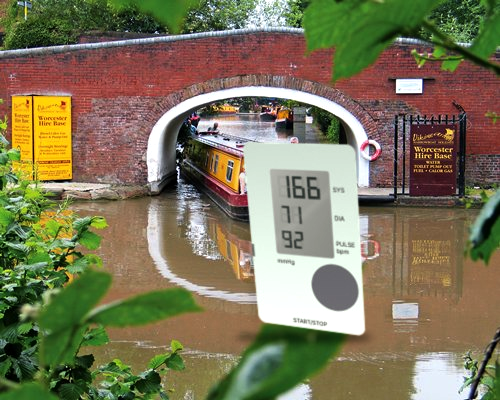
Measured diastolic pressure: 71 mmHg
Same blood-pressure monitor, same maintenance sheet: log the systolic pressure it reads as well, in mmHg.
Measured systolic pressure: 166 mmHg
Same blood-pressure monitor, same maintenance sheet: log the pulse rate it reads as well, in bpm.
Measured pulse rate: 92 bpm
